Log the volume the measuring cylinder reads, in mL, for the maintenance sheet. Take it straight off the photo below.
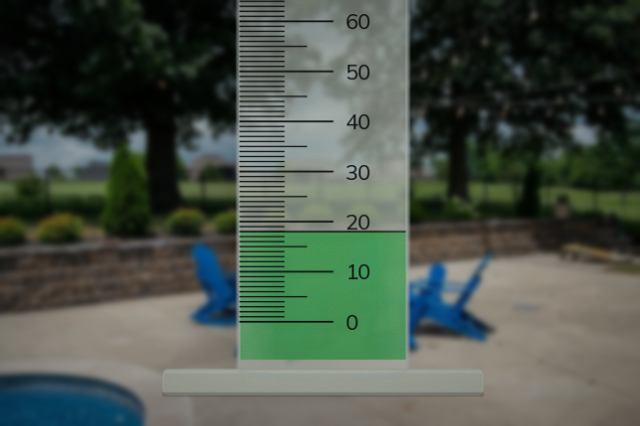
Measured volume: 18 mL
